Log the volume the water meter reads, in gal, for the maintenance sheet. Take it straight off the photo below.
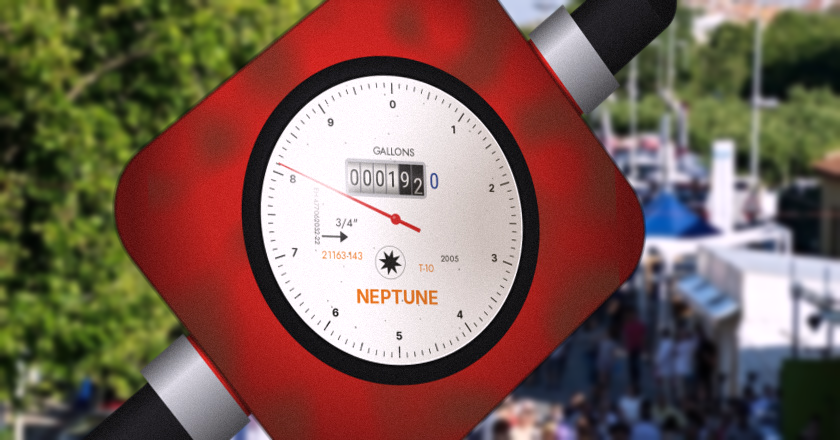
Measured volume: 1918.1 gal
